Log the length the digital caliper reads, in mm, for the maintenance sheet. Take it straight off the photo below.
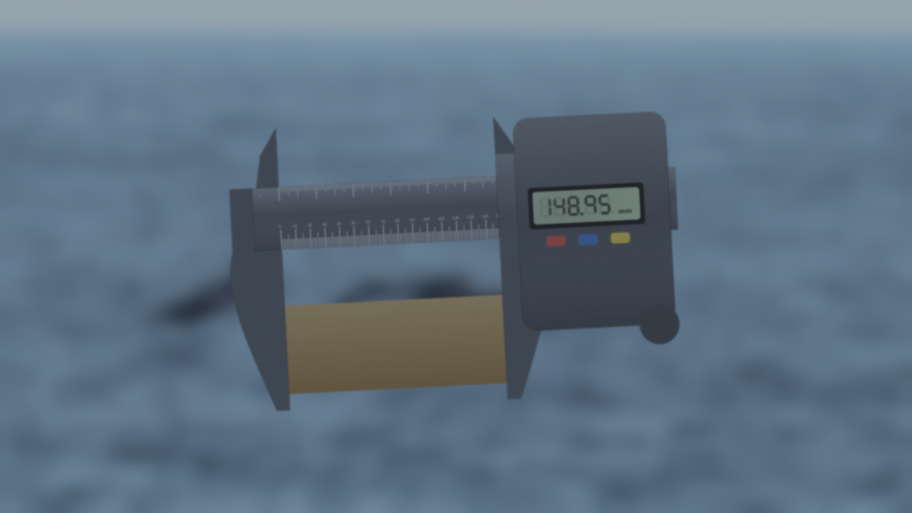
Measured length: 148.95 mm
